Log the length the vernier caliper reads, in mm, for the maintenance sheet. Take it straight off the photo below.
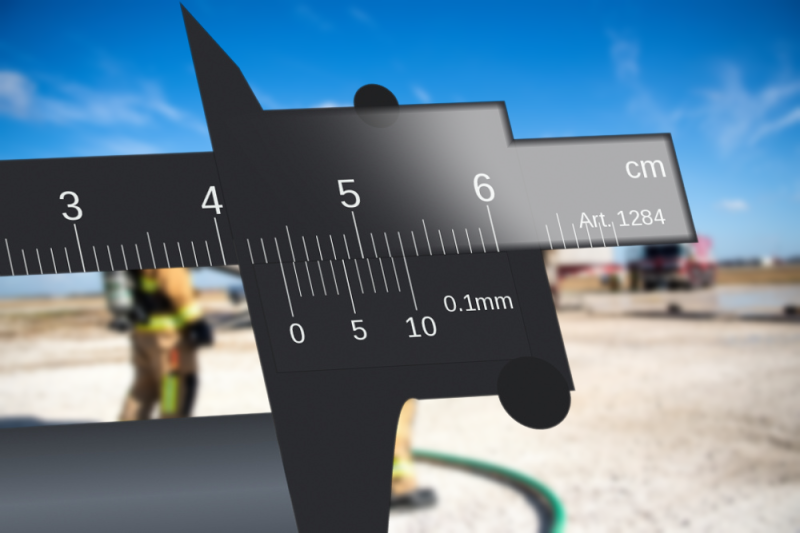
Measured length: 44.0 mm
